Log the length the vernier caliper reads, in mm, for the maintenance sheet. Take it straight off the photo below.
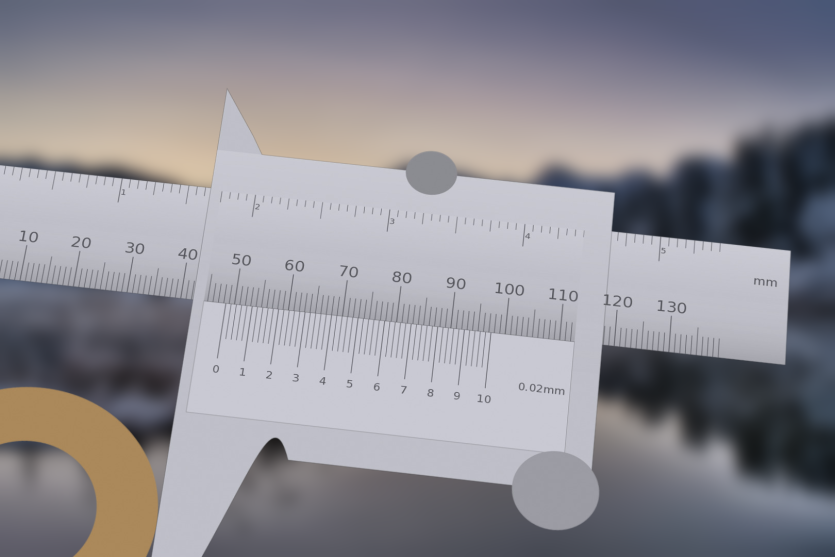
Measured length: 48.4 mm
